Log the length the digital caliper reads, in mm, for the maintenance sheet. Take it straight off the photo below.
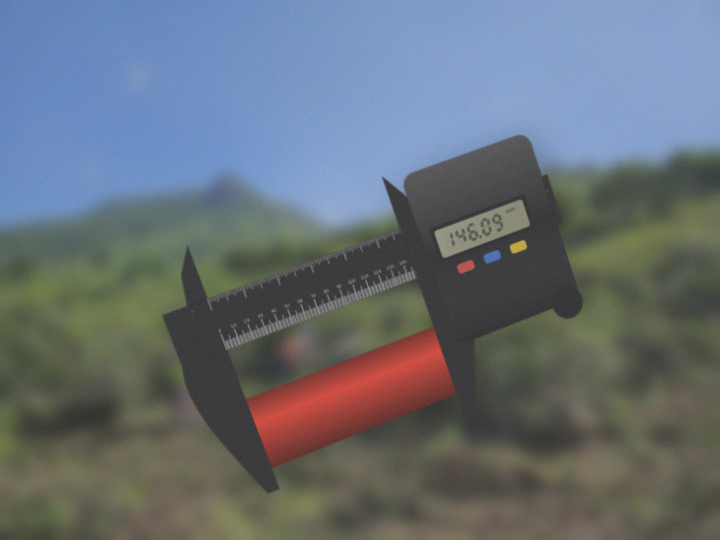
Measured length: 146.09 mm
